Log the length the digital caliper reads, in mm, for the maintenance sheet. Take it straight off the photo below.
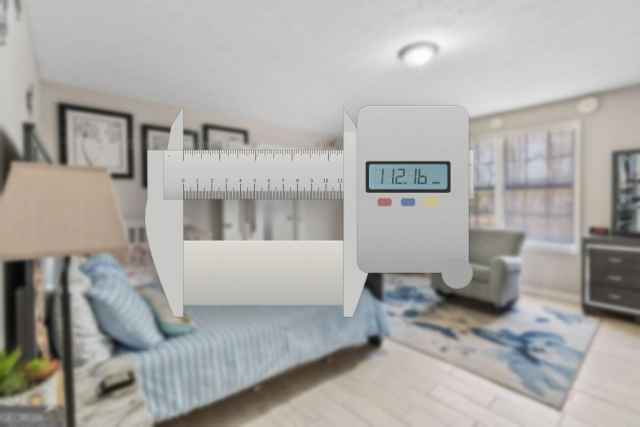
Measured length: 112.16 mm
